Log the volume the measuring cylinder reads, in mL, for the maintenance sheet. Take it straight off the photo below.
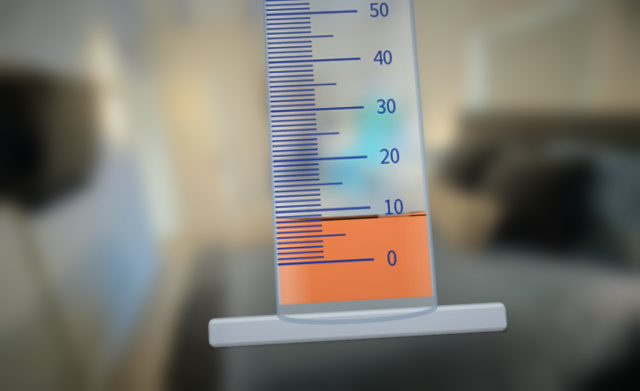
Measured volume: 8 mL
